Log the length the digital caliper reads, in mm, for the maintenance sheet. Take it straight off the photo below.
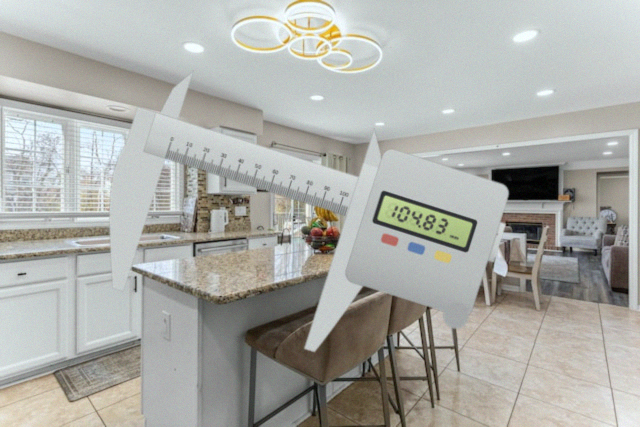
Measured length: 104.83 mm
